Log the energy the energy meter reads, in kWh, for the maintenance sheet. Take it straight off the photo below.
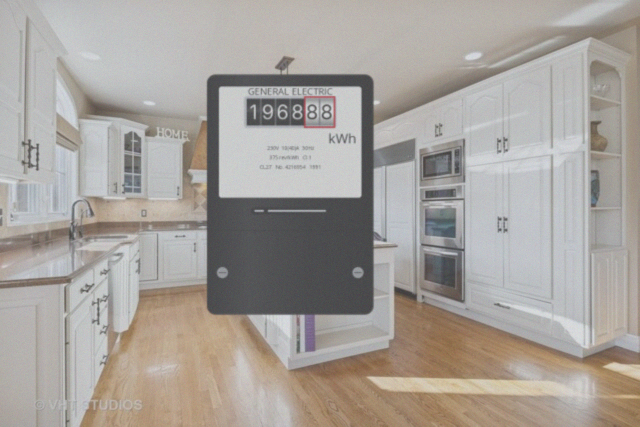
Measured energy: 1968.88 kWh
